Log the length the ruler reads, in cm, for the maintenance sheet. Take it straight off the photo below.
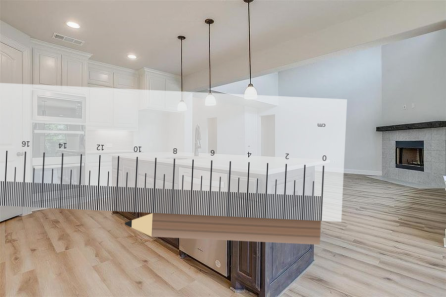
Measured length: 10.5 cm
